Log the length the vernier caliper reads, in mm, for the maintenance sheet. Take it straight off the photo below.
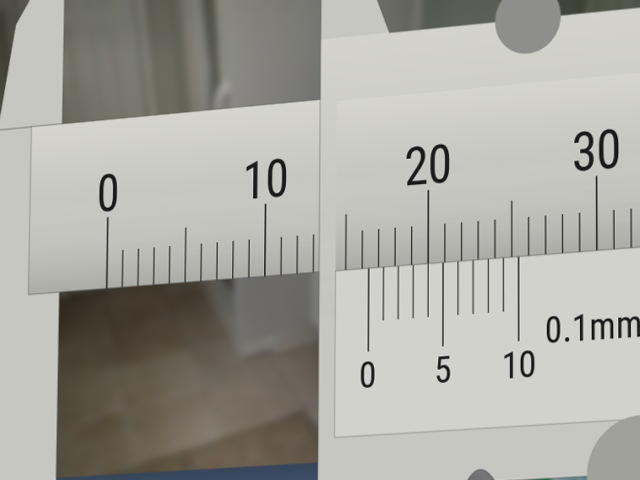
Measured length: 16.4 mm
